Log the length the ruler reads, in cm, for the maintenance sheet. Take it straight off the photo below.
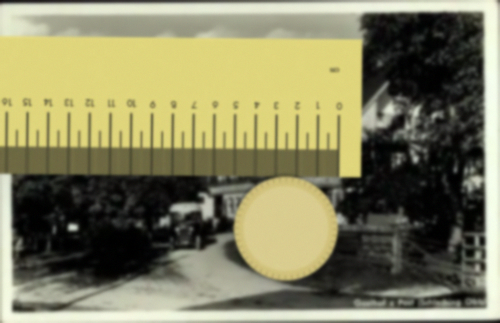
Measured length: 5 cm
